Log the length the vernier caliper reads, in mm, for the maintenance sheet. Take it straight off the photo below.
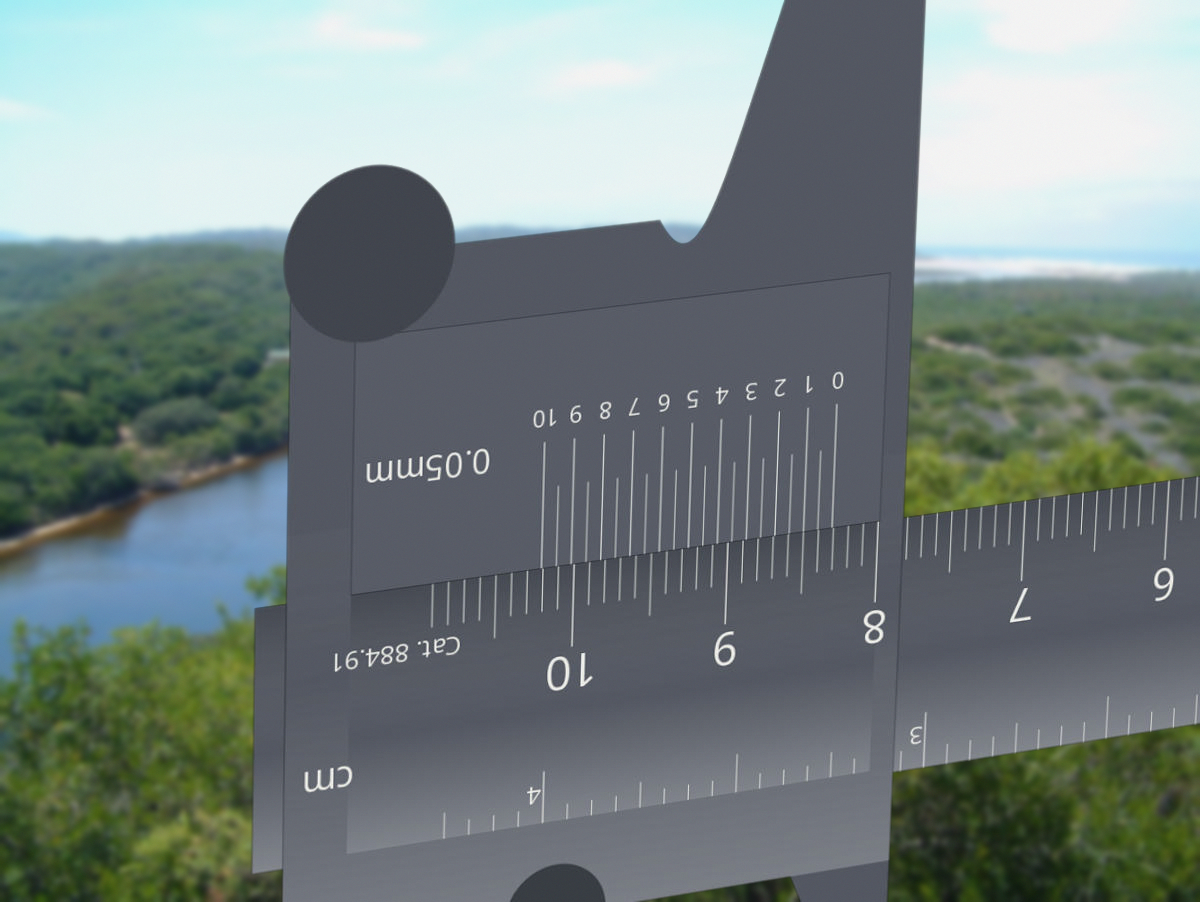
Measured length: 83.1 mm
